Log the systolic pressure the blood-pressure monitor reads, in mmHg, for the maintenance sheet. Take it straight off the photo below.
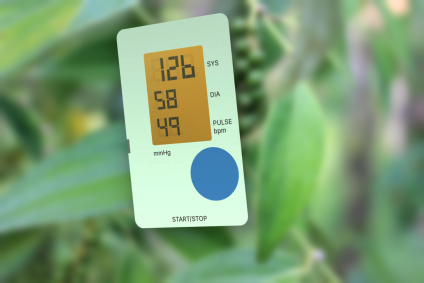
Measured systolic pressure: 126 mmHg
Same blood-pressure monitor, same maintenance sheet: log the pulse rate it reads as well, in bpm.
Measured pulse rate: 49 bpm
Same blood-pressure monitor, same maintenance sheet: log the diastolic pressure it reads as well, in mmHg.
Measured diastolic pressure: 58 mmHg
